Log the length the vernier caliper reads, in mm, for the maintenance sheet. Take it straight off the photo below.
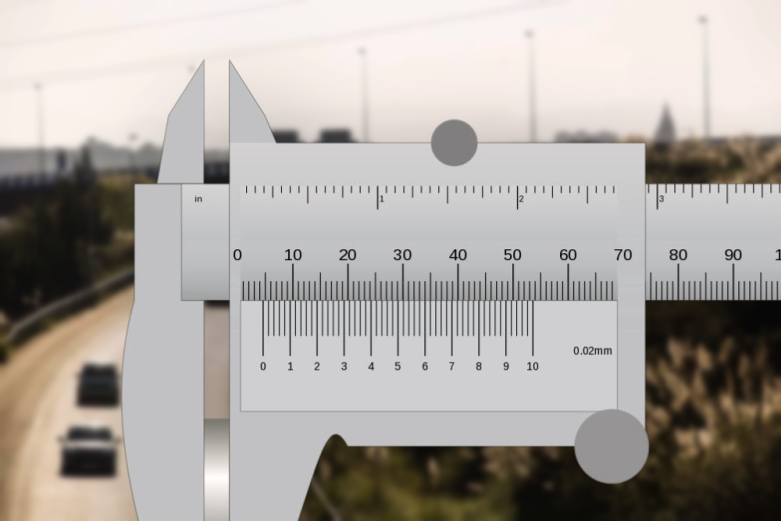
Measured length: 4.6 mm
